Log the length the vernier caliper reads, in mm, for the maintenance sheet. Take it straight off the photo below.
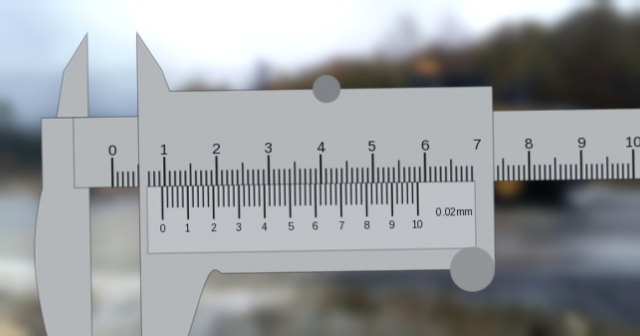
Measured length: 9.5 mm
